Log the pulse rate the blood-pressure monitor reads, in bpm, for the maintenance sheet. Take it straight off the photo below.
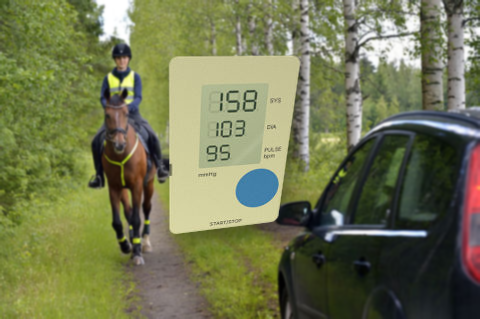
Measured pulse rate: 95 bpm
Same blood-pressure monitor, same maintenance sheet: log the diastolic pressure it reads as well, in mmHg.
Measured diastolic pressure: 103 mmHg
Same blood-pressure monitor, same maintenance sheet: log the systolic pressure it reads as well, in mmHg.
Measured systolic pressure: 158 mmHg
